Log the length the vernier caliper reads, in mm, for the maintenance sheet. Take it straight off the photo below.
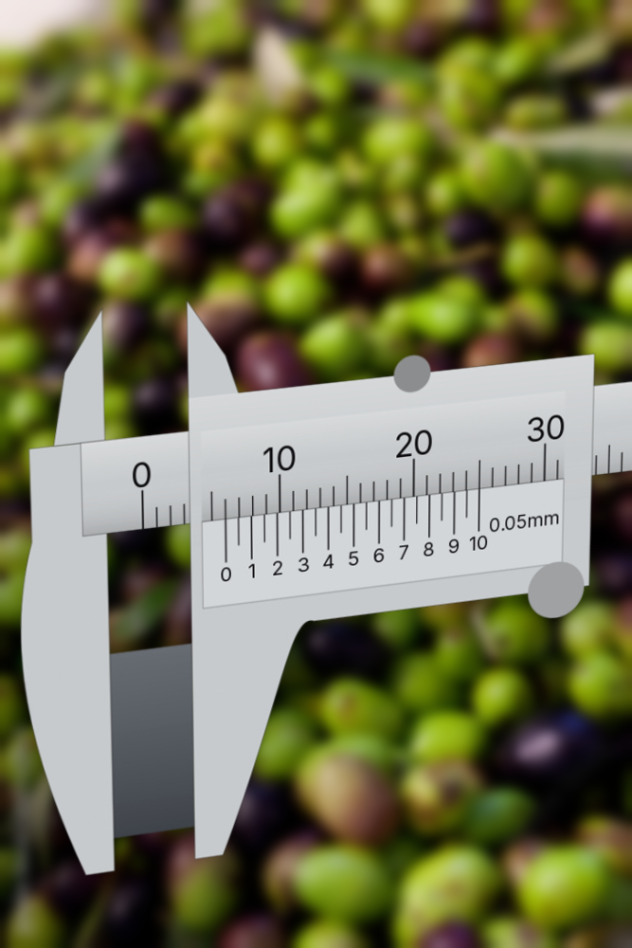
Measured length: 6.0 mm
